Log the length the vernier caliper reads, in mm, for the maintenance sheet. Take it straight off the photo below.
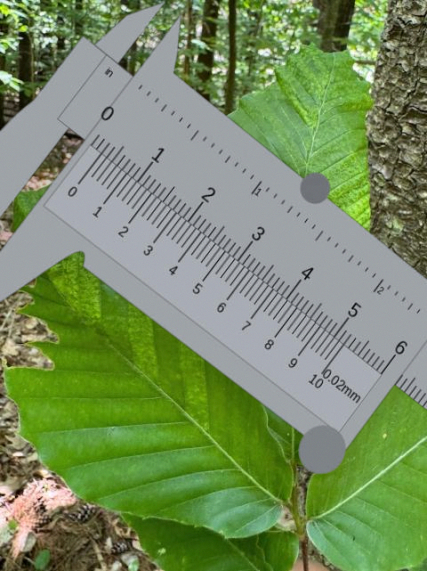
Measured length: 3.0 mm
